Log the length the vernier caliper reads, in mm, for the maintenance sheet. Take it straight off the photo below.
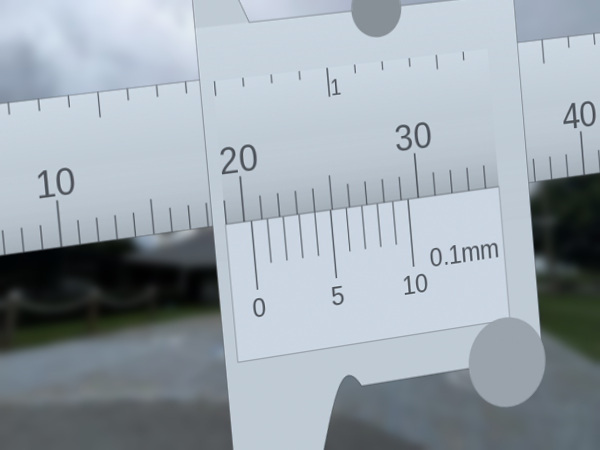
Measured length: 20.4 mm
